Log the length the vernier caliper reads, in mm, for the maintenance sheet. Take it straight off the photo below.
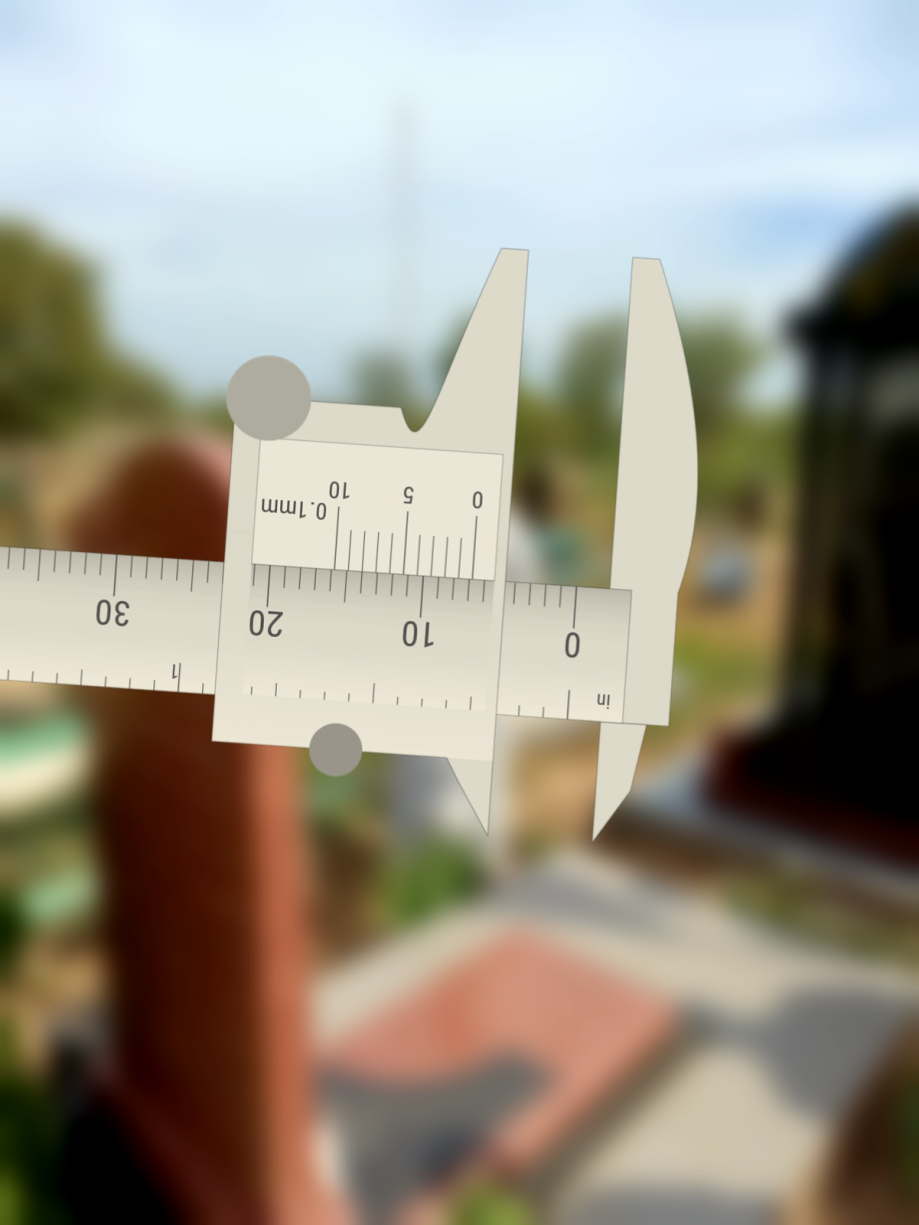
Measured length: 6.8 mm
